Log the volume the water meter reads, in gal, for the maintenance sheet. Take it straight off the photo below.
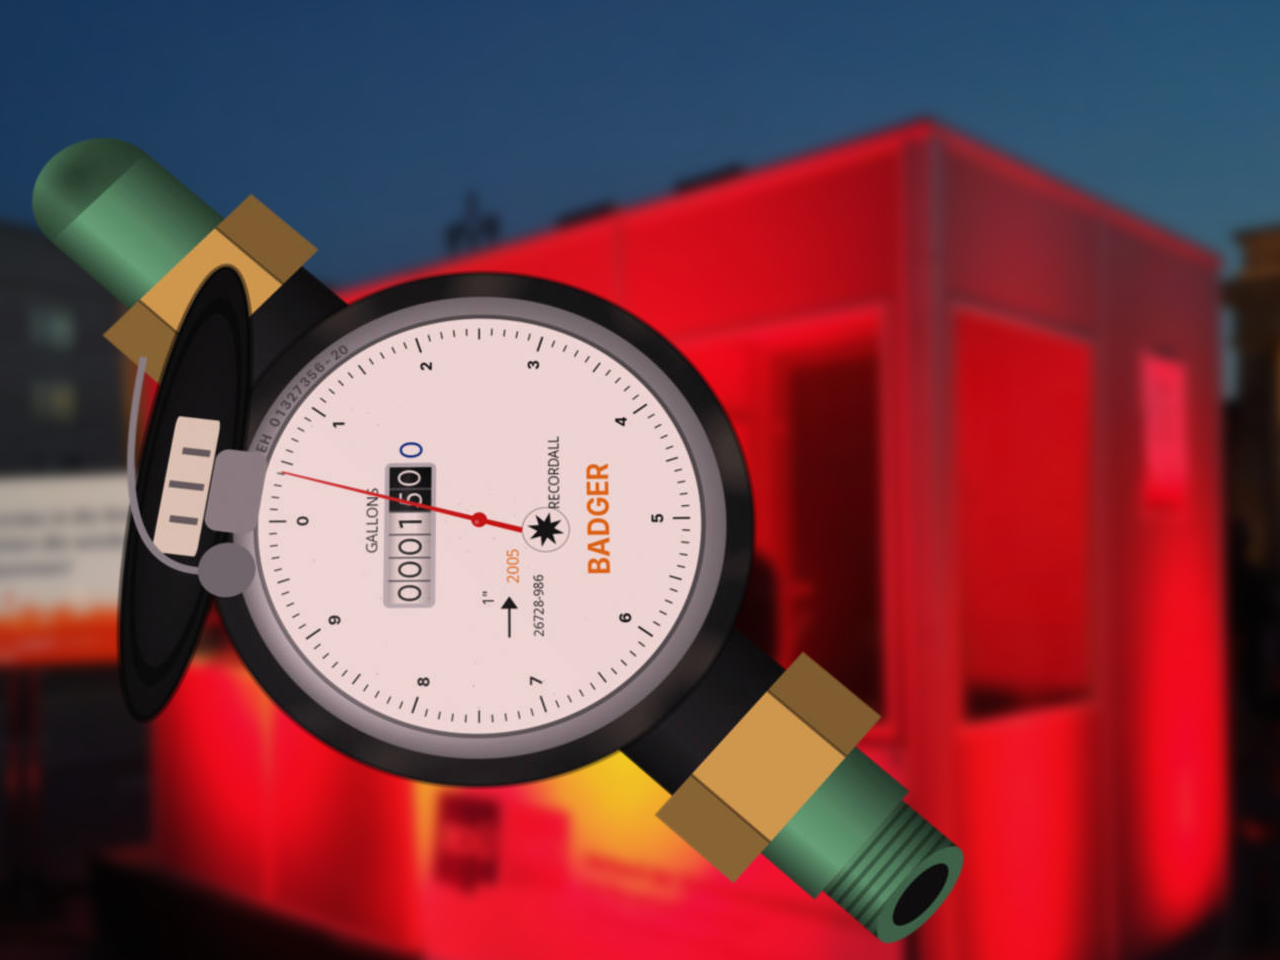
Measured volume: 1500.4 gal
